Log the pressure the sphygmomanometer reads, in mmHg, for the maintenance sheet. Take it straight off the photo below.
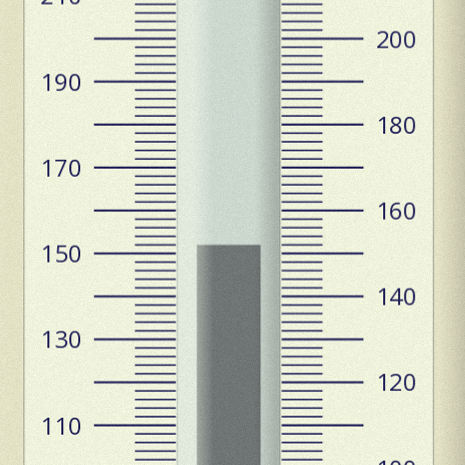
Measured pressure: 152 mmHg
